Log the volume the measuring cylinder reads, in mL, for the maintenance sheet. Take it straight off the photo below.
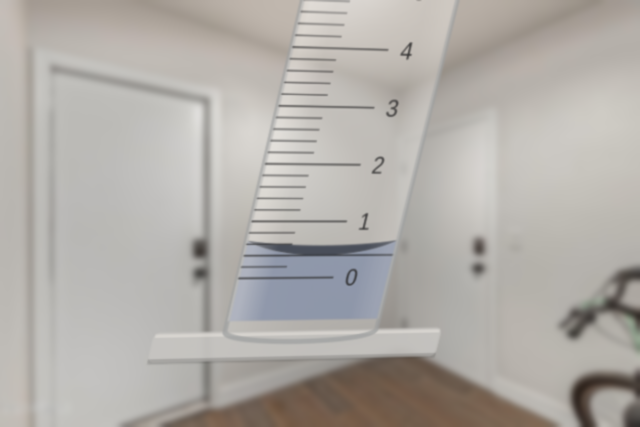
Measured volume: 0.4 mL
